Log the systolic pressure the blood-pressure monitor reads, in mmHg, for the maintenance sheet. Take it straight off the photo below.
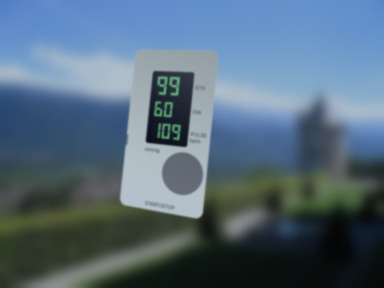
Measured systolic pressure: 99 mmHg
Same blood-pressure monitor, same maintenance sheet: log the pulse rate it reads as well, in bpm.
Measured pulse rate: 109 bpm
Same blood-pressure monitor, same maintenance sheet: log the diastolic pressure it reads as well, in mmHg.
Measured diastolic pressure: 60 mmHg
